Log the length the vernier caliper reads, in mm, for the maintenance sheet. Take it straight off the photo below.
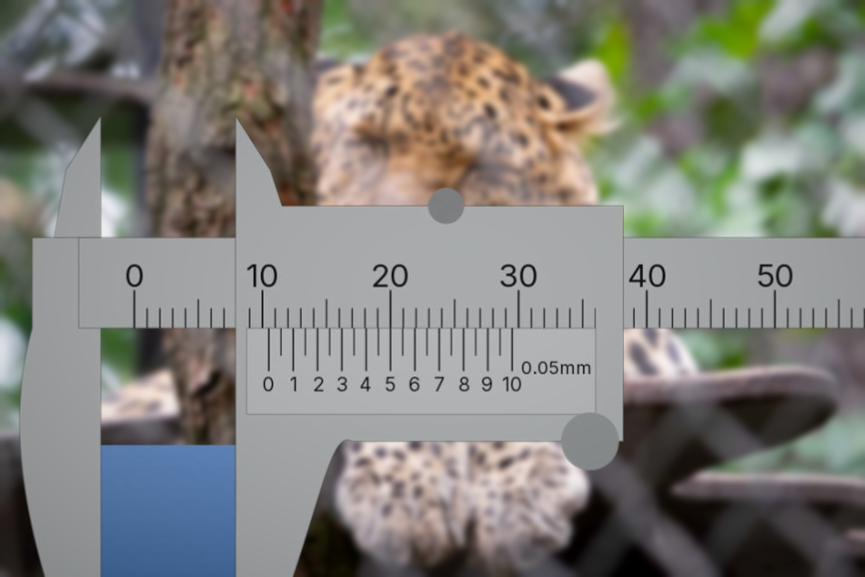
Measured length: 10.5 mm
